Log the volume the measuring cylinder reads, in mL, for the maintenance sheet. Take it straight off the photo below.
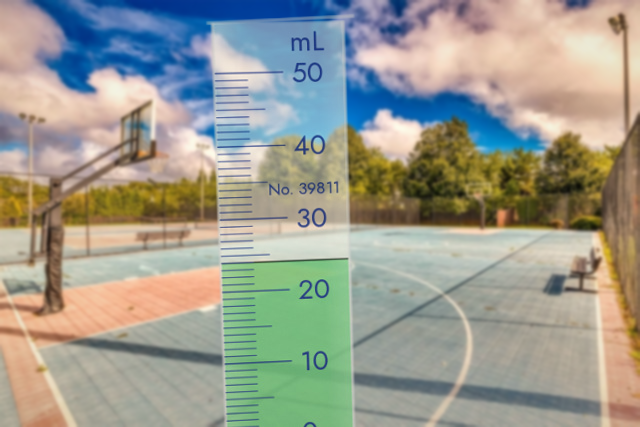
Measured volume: 24 mL
